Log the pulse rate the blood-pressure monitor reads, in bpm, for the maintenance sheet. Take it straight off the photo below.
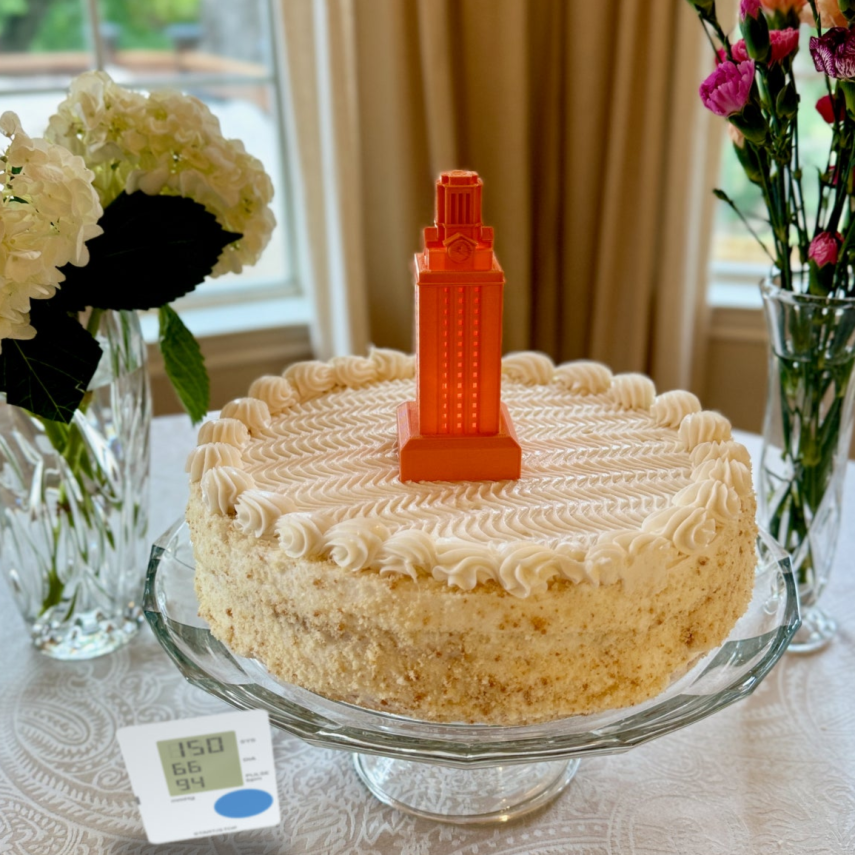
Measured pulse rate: 94 bpm
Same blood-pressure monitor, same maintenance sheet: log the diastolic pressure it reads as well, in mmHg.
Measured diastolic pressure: 66 mmHg
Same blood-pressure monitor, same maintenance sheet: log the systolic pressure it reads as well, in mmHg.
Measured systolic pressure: 150 mmHg
